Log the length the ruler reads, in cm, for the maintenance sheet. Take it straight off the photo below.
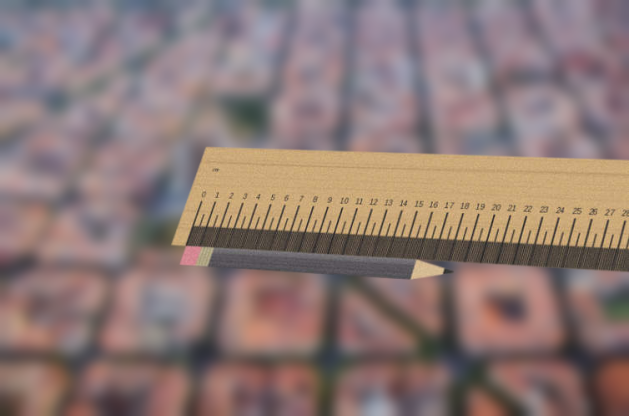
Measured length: 18.5 cm
